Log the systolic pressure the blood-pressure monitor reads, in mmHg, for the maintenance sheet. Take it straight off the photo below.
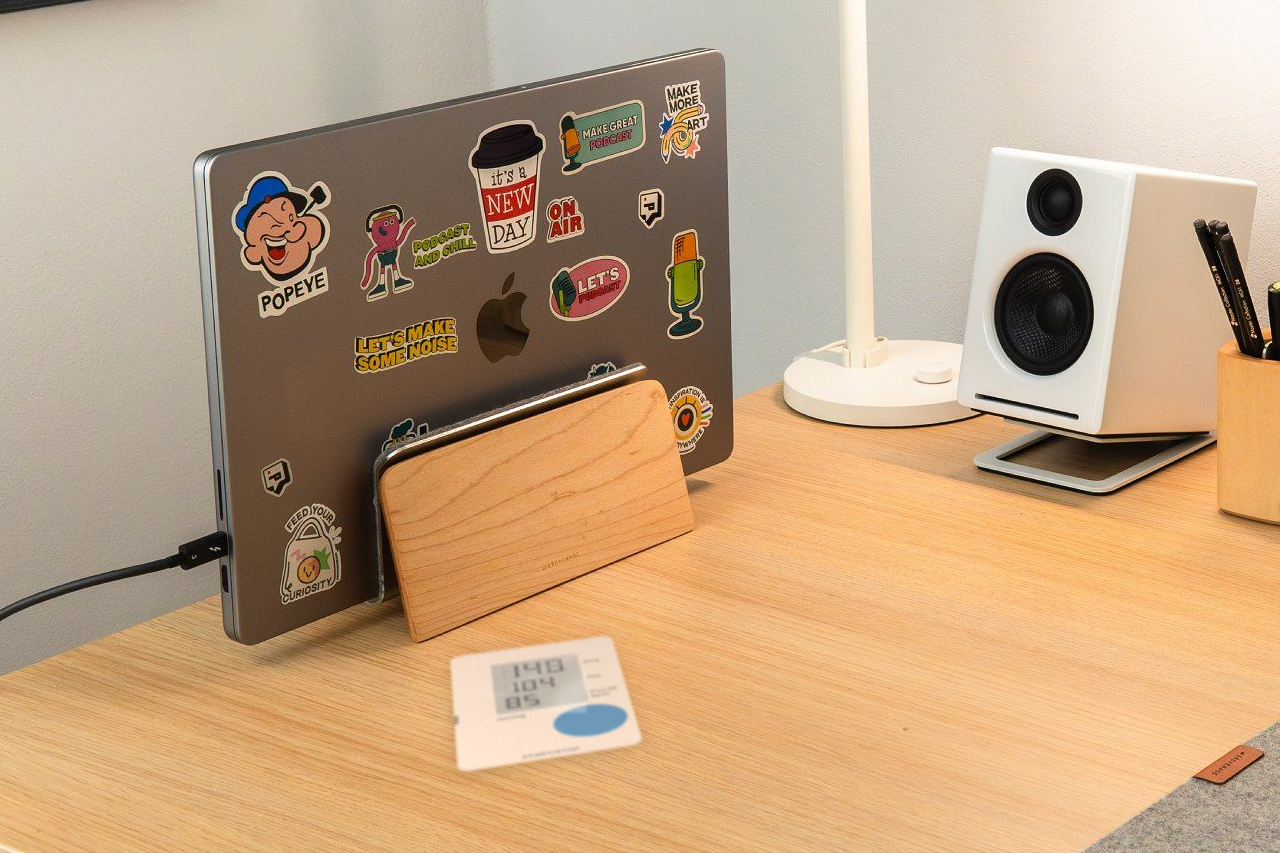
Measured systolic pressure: 148 mmHg
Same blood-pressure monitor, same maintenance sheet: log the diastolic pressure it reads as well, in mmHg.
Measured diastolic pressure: 104 mmHg
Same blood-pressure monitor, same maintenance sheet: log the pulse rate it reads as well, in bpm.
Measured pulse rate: 85 bpm
